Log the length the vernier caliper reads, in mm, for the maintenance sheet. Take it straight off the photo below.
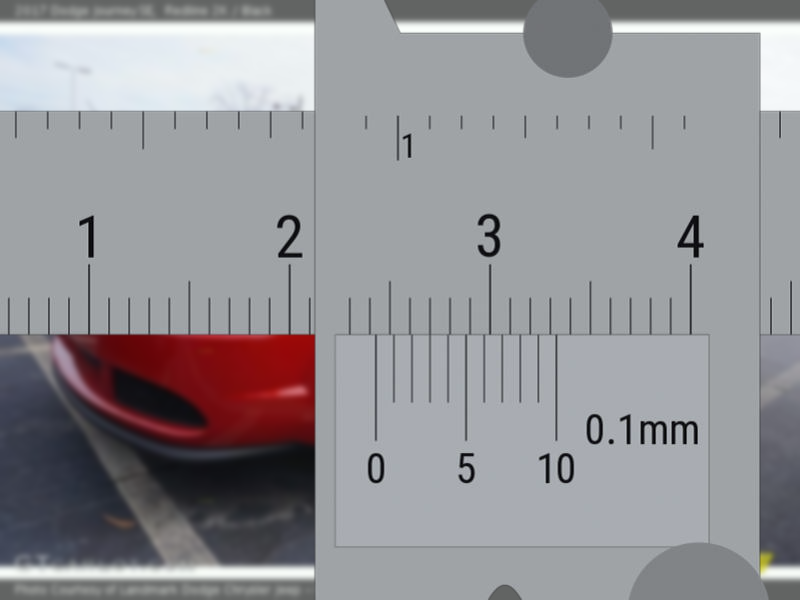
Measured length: 24.3 mm
